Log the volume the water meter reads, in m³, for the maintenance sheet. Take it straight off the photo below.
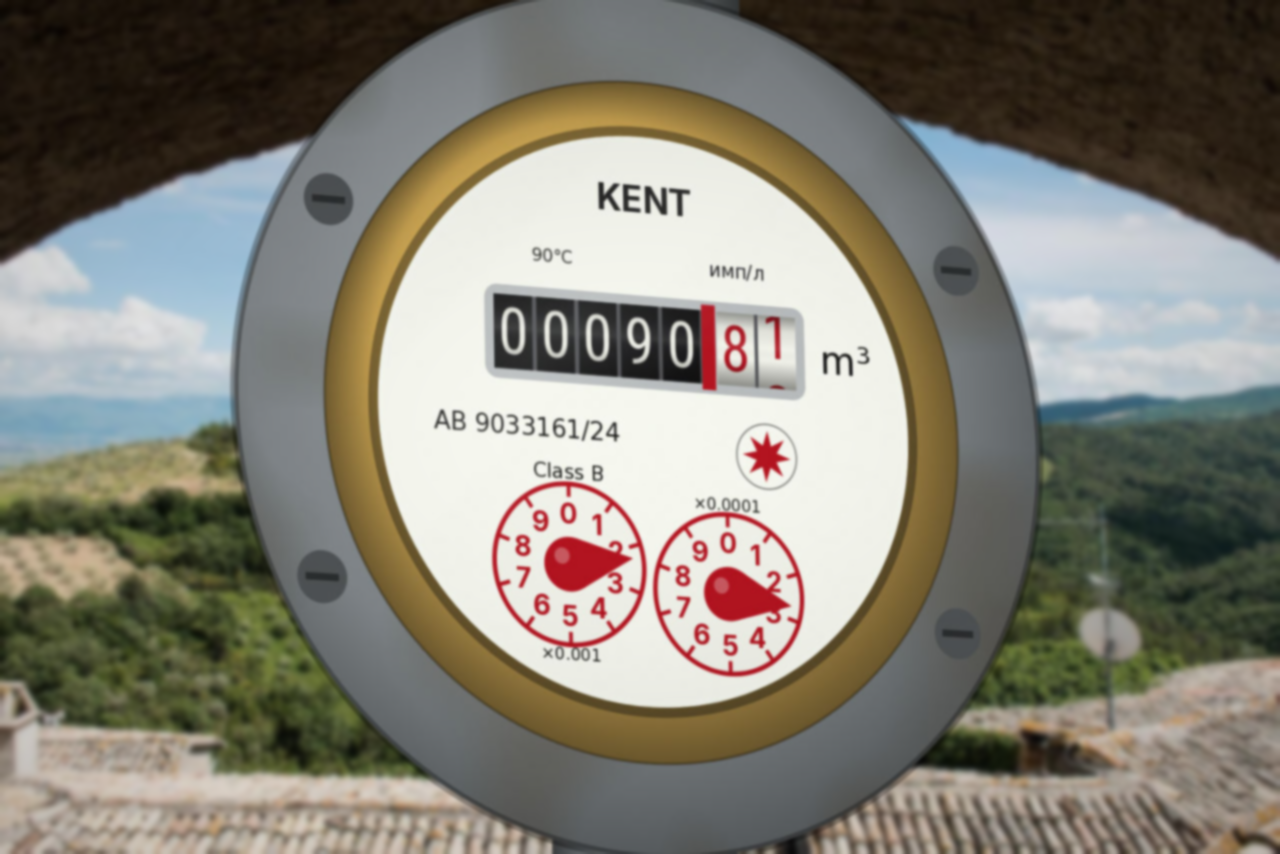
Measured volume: 90.8122 m³
